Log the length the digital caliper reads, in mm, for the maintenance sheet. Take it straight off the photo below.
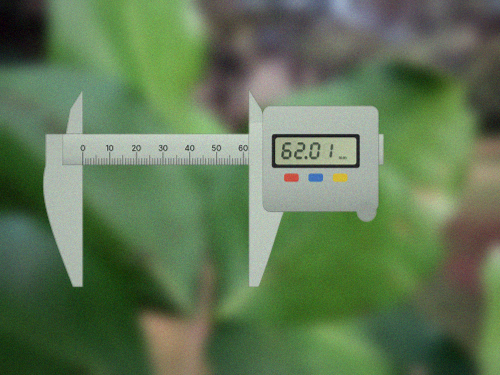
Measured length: 62.01 mm
